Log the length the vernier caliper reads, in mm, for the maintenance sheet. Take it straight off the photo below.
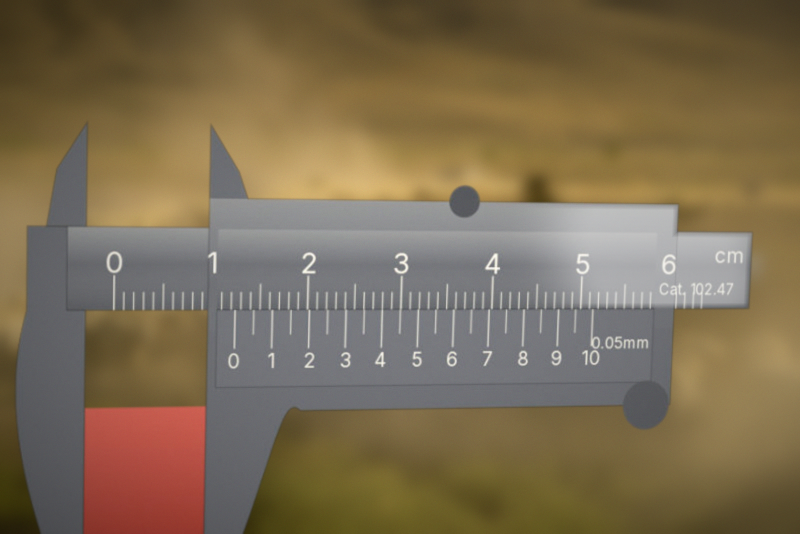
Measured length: 12.4 mm
